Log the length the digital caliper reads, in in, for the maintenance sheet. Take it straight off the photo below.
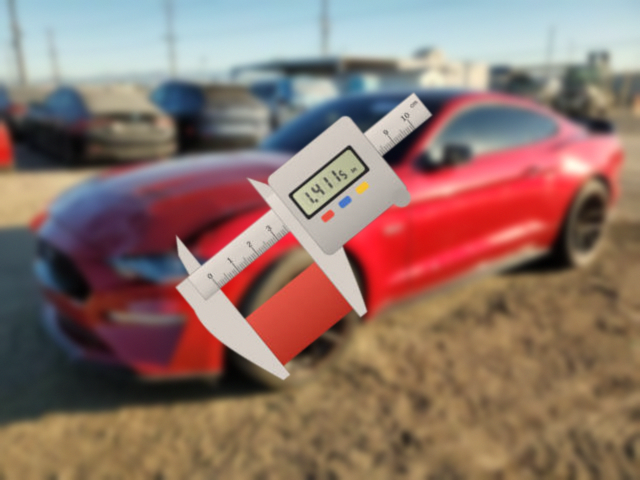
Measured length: 1.4115 in
